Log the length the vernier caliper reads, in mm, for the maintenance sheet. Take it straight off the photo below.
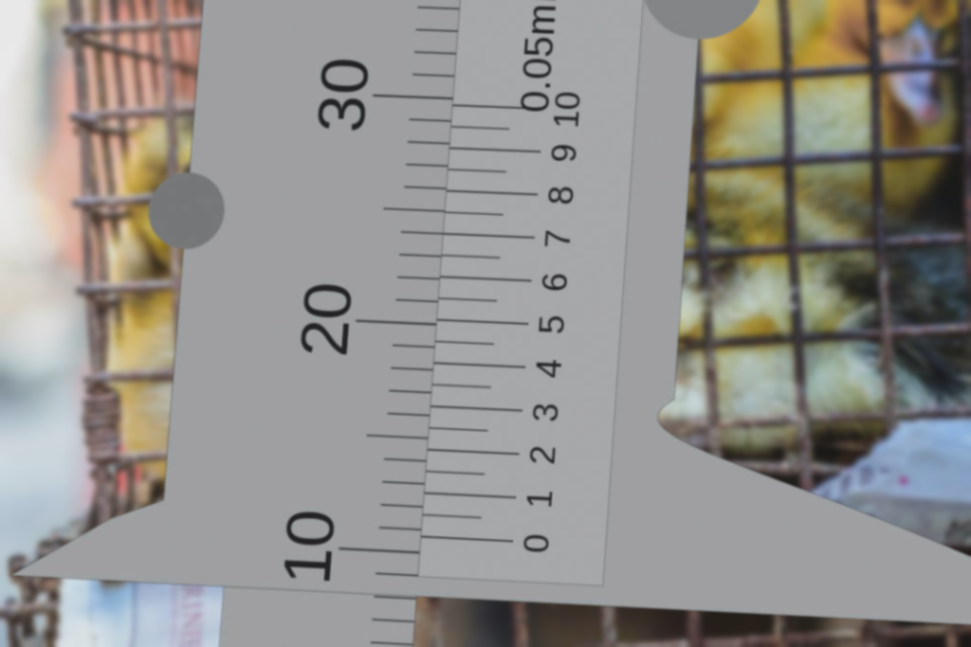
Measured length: 10.7 mm
